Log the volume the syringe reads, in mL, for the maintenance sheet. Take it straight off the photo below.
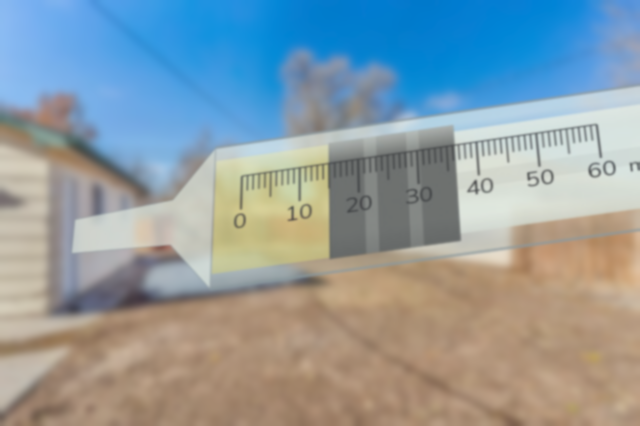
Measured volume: 15 mL
